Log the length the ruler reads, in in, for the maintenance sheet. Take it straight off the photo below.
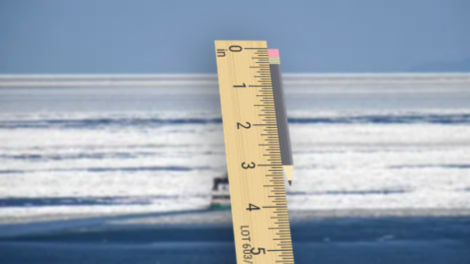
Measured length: 3.5 in
